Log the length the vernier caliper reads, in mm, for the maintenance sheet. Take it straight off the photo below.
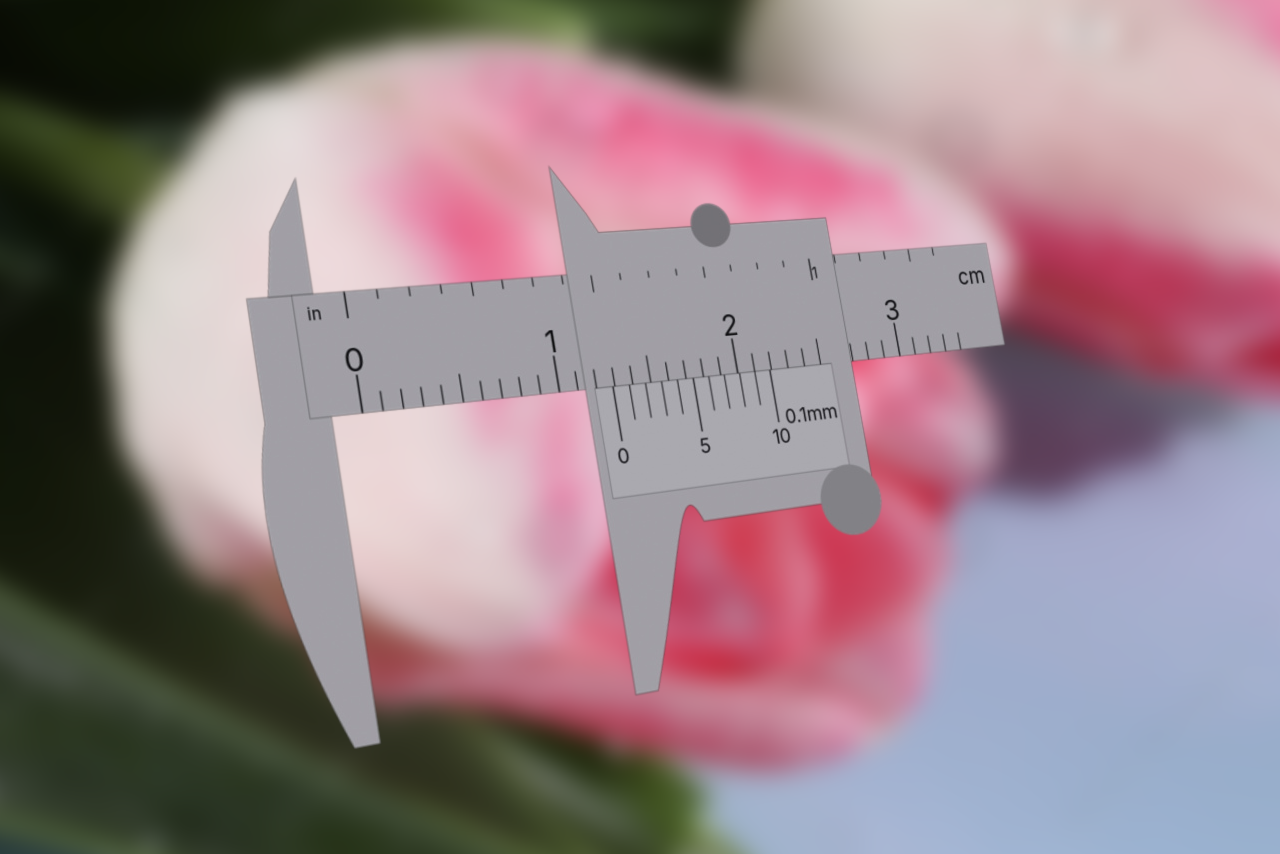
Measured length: 12.9 mm
